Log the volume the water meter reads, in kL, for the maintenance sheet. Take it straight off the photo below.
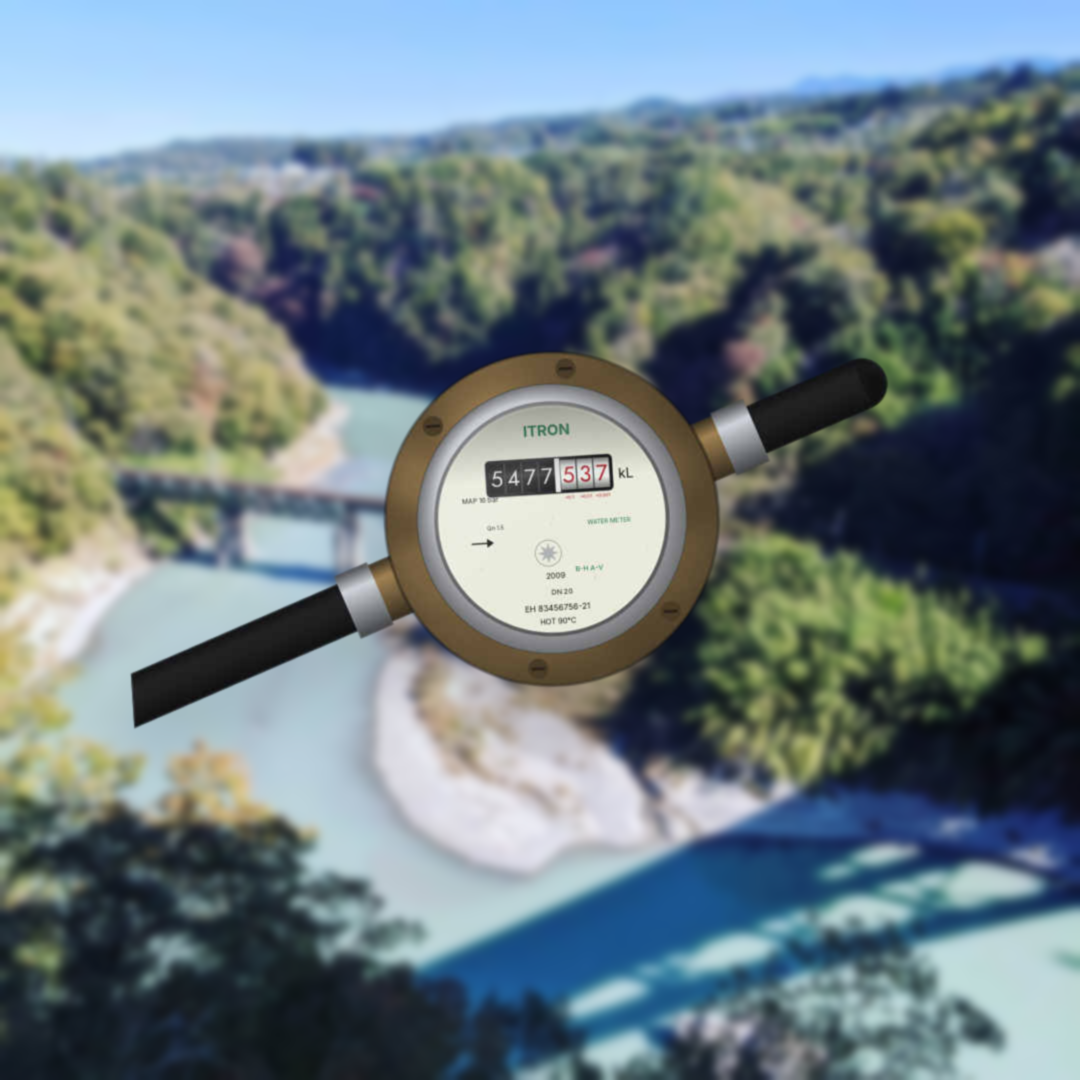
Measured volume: 5477.537 kL
